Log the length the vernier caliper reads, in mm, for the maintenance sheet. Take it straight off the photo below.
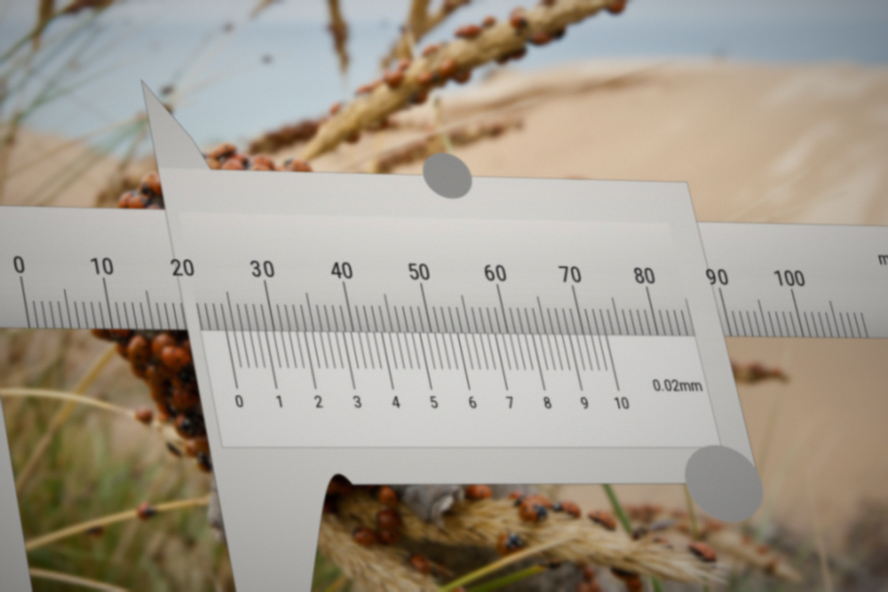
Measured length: 24.0 mm
